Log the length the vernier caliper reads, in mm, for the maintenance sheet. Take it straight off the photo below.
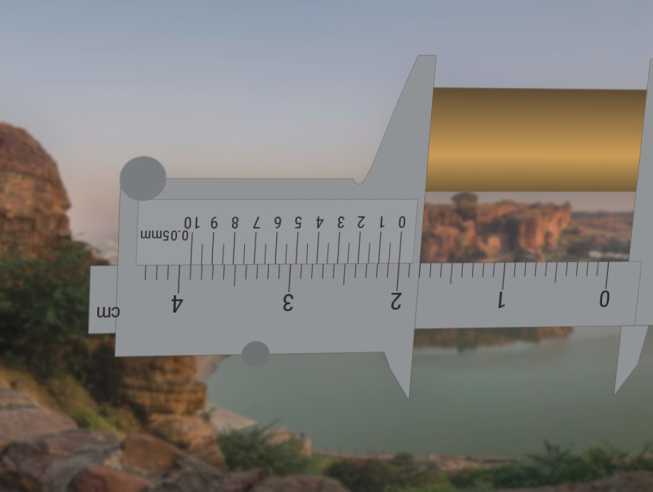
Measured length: 20.0 mm
